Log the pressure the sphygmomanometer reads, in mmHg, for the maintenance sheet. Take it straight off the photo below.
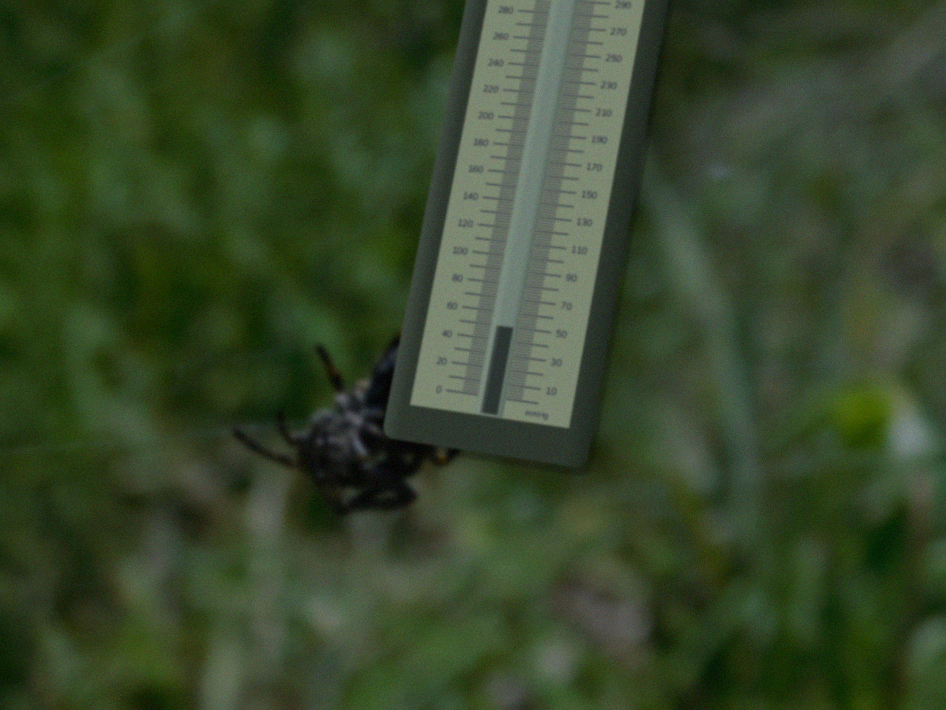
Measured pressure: 50 mmHg
